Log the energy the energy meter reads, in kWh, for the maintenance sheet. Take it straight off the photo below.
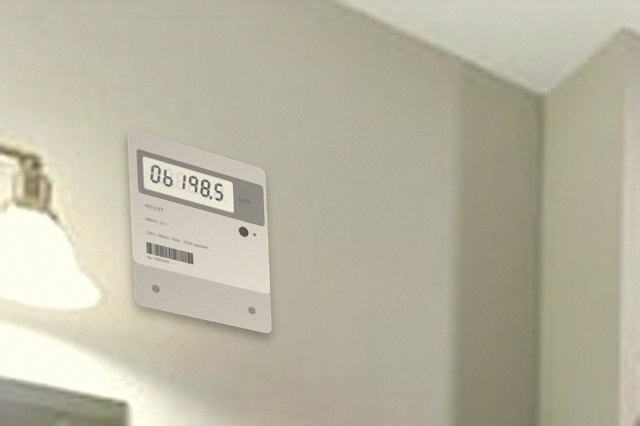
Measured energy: 6198.5 kWh
